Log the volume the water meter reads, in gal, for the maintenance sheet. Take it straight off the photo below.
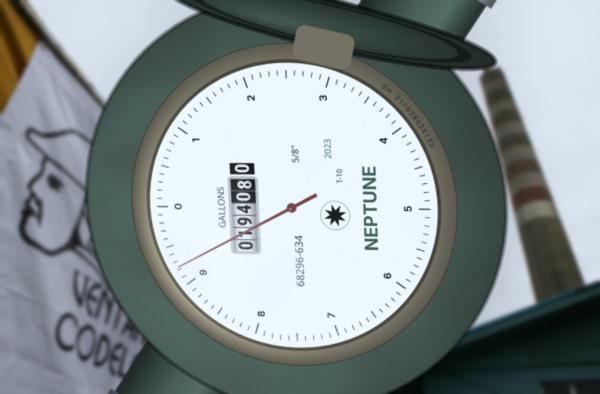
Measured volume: 194079.2 gal
